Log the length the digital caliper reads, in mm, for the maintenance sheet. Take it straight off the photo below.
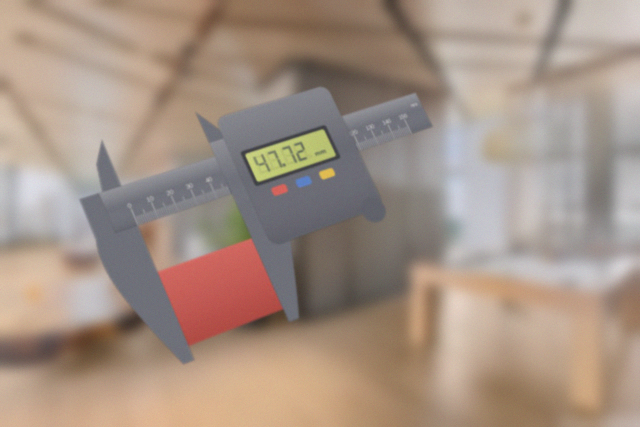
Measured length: 47.72 mm
